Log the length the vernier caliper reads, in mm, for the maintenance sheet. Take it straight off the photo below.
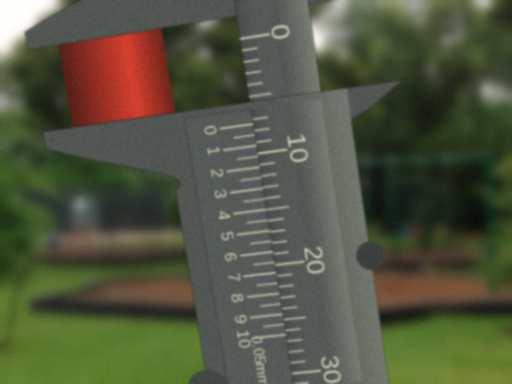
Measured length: 7.4 mm
